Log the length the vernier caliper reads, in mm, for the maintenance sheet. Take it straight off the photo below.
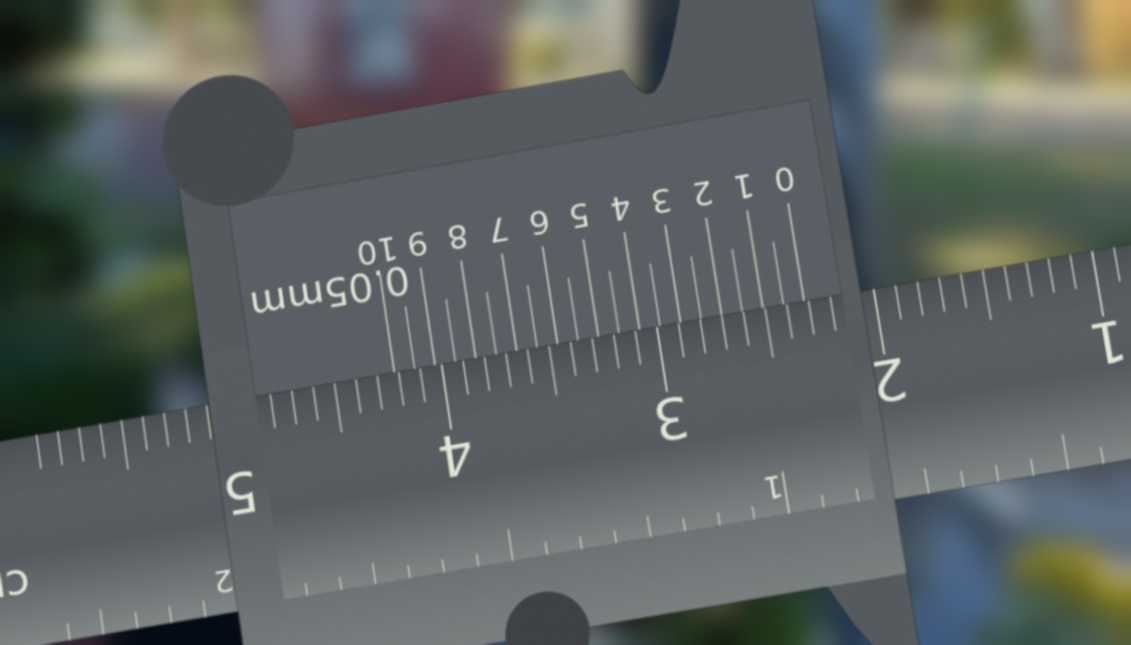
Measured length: 23.2 mm
